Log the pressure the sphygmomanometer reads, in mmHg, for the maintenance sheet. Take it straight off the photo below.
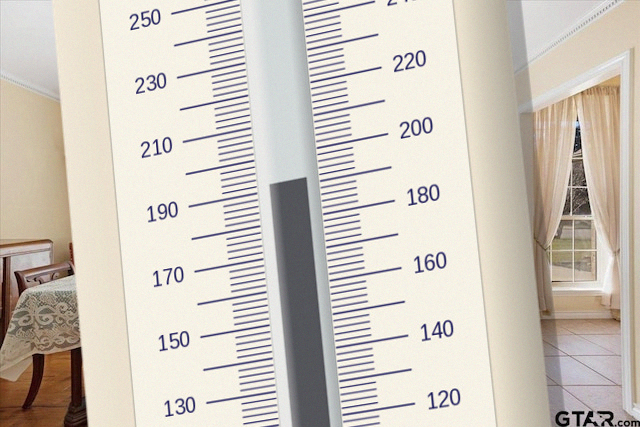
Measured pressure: 192 mmHg
